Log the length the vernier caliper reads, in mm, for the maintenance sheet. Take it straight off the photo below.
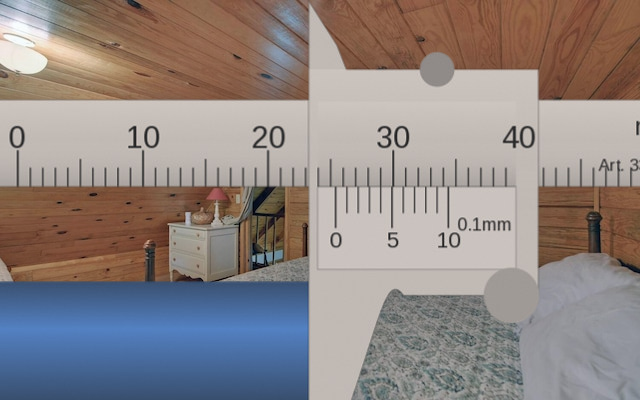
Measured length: 25.4 mm
